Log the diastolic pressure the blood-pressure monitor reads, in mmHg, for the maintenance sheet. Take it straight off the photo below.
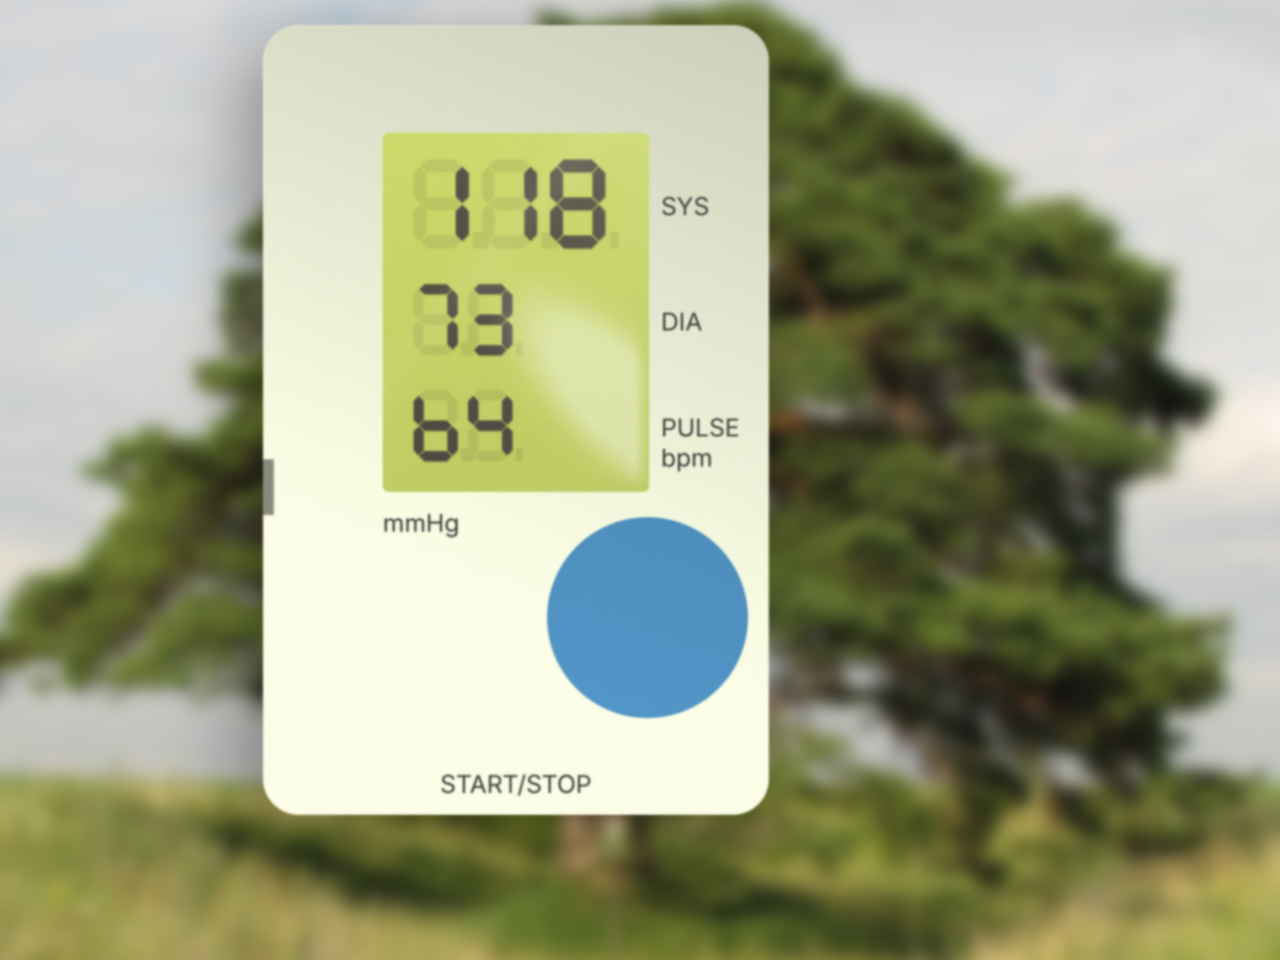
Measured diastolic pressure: 73 mmHg
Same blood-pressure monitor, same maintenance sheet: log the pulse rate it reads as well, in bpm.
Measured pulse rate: 64 bpm
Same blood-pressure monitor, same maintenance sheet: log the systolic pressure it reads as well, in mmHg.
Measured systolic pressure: 118 mmHg
